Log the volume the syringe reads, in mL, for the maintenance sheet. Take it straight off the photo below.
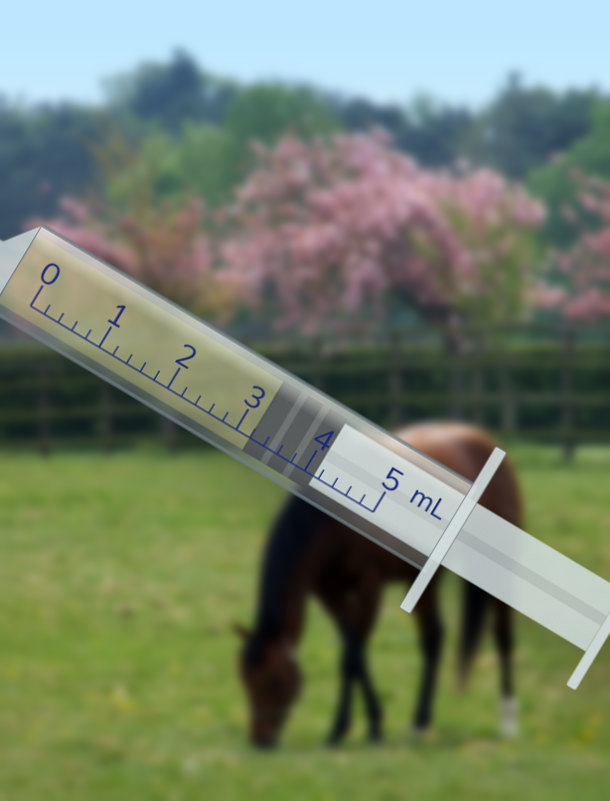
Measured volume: 3.2 mL
